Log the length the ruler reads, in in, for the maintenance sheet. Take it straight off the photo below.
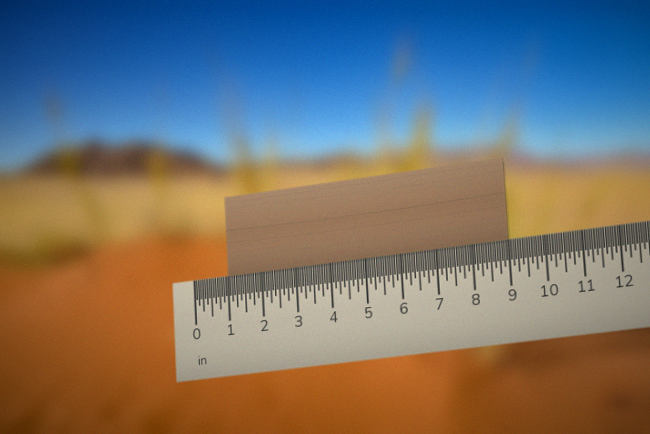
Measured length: 8 in
